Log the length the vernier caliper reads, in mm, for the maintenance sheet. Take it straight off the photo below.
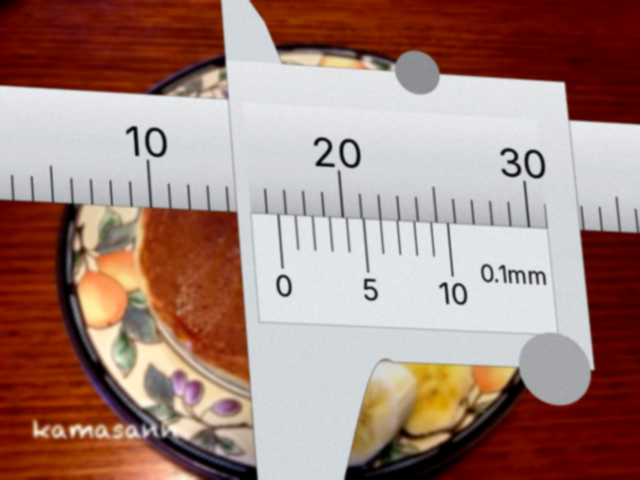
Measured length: 16.6 mm
